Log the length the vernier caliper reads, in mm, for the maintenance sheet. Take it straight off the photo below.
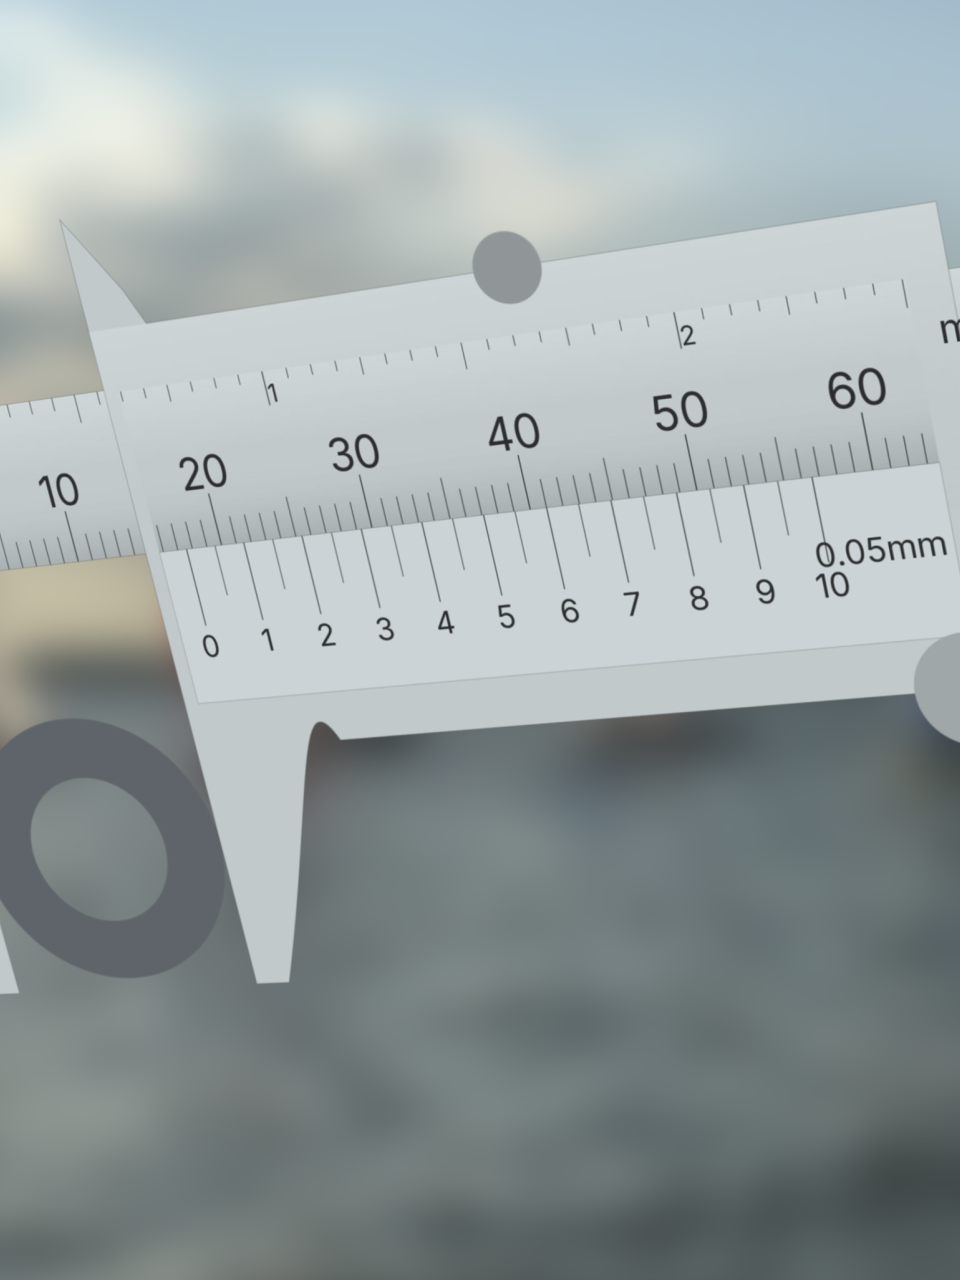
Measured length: 17.6 mm
